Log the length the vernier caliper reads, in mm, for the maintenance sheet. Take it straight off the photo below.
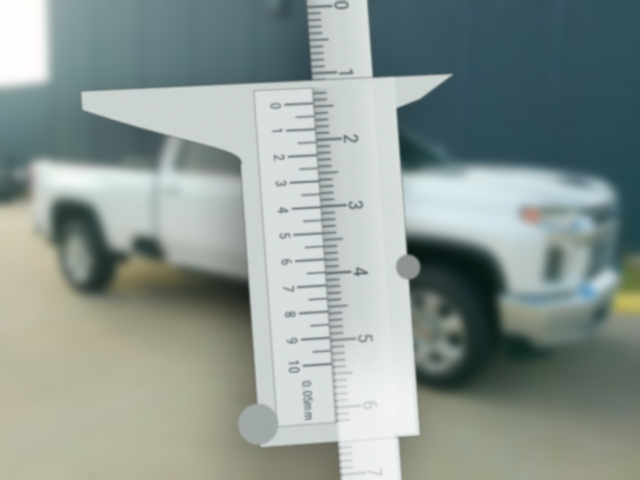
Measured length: 14.5 mm
